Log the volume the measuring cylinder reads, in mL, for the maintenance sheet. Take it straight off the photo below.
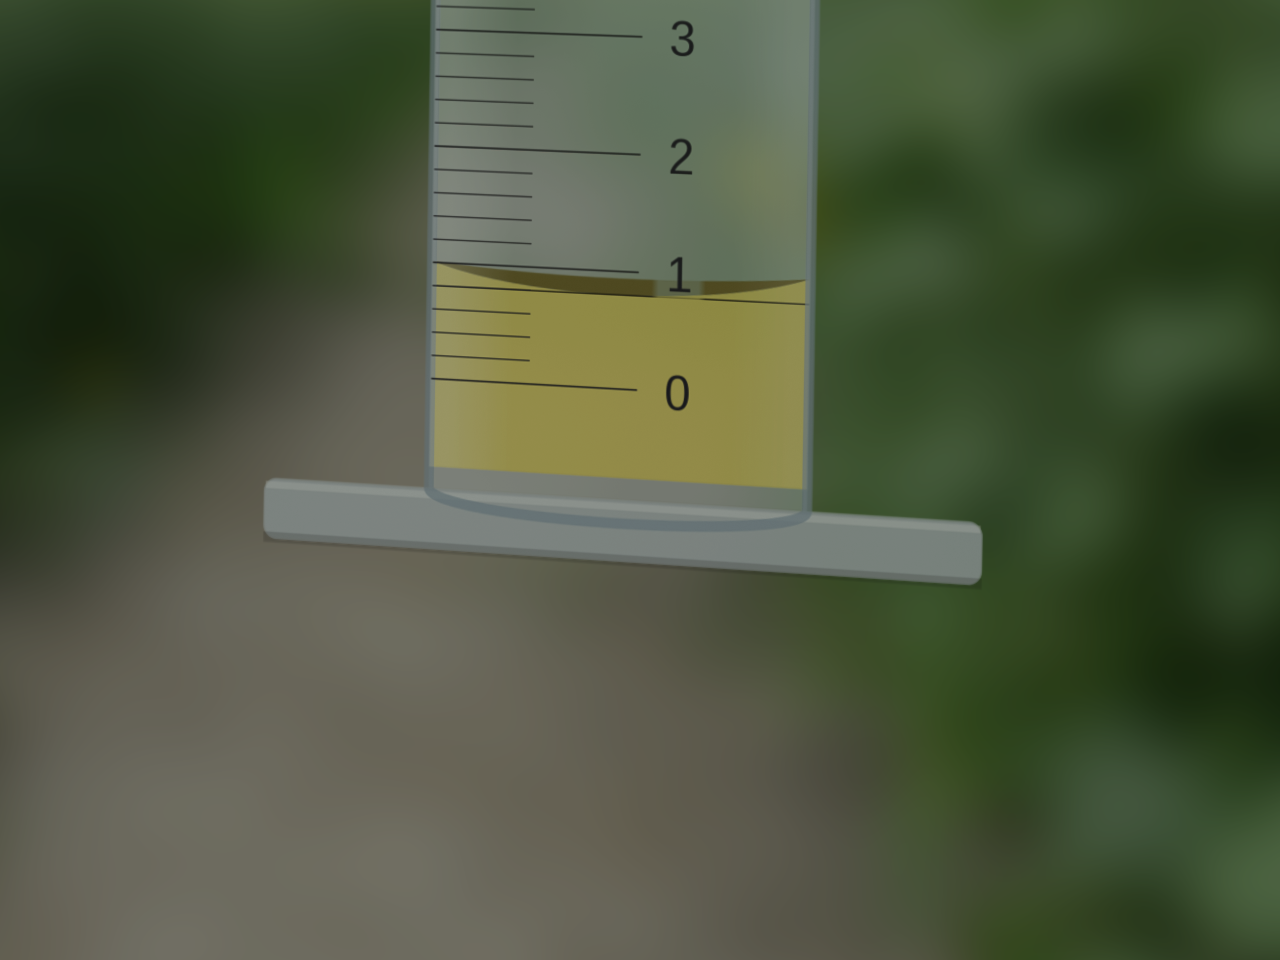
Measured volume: 0.8 mL
